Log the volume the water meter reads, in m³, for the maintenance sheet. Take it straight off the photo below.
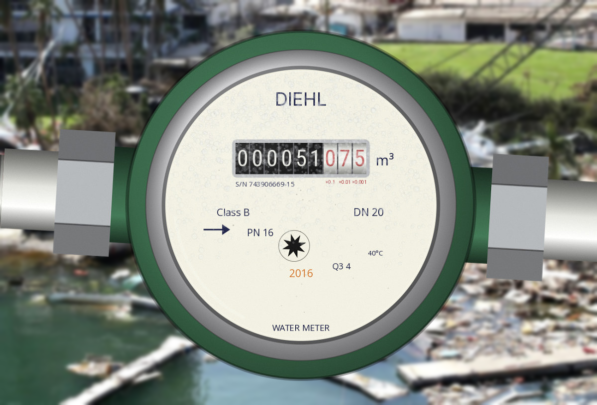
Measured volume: 51.075 m³
